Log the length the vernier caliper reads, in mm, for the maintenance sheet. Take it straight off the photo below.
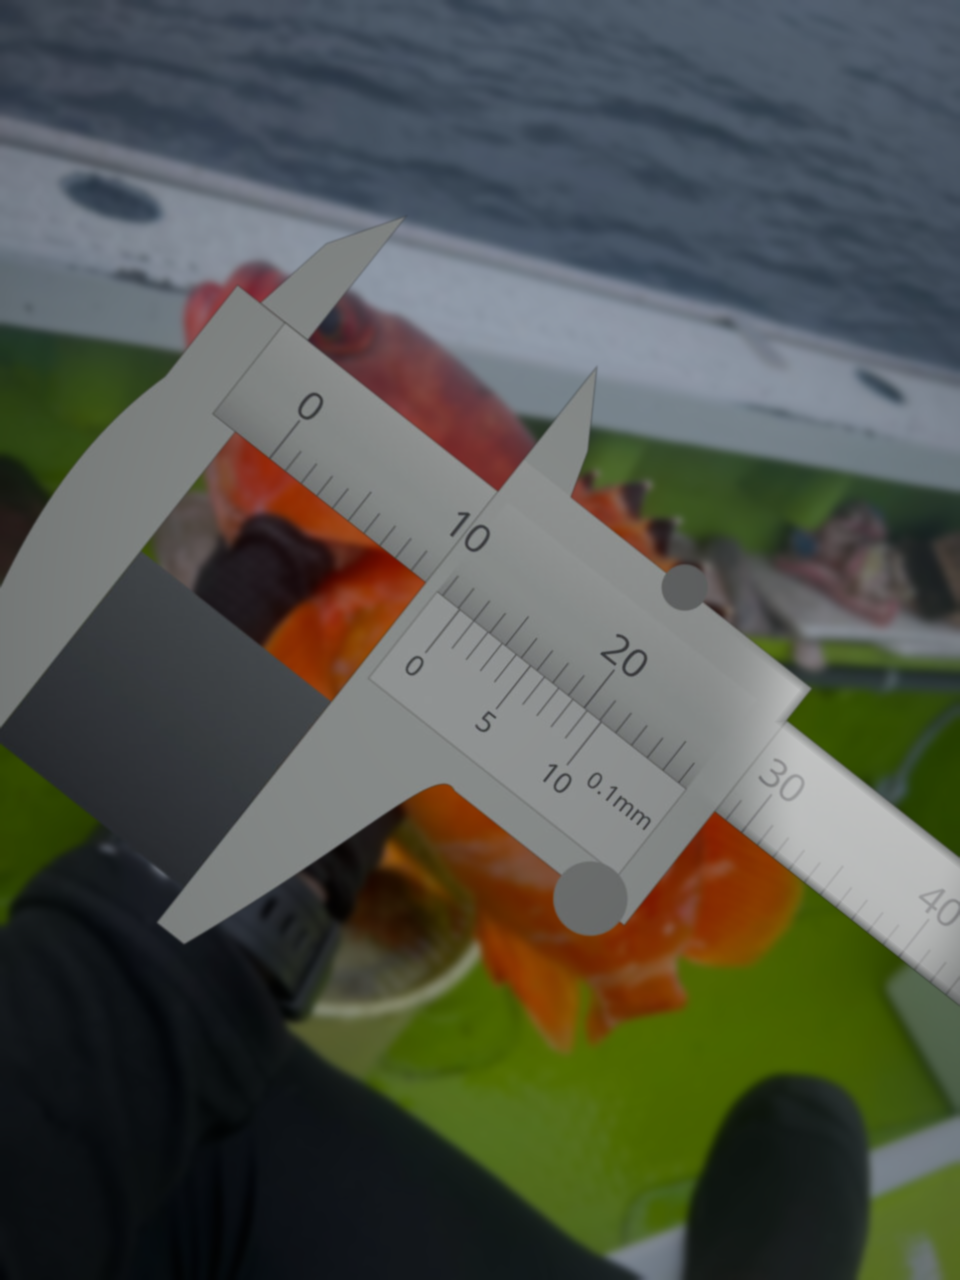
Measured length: 12.1 mm
